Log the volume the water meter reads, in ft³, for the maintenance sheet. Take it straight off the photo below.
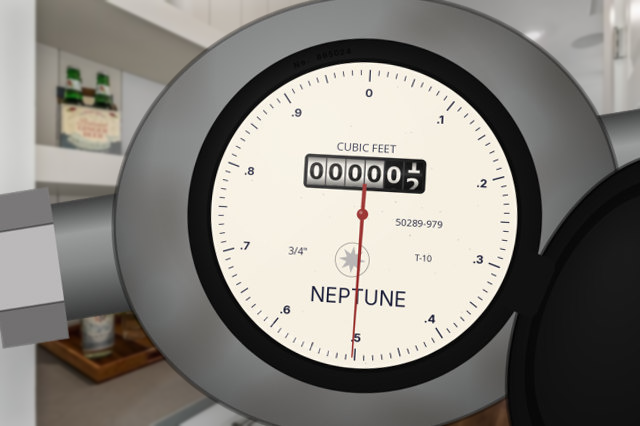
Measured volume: 1.50 ft³
